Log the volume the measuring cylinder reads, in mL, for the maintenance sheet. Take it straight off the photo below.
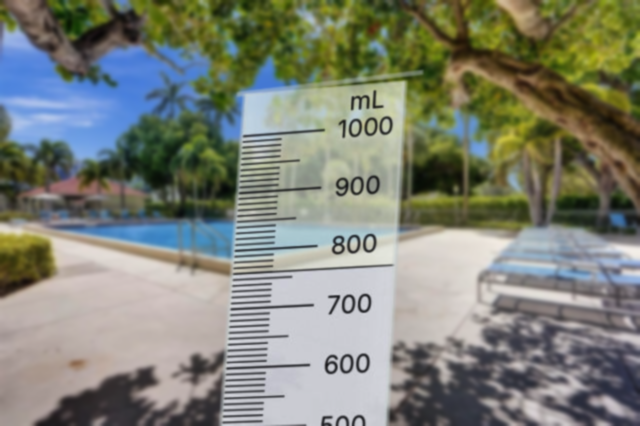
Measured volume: 760 mL
